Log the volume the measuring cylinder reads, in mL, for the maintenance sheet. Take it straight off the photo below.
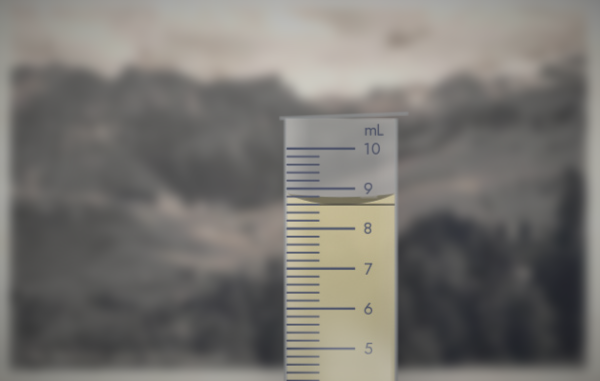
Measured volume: 8.6 mL
